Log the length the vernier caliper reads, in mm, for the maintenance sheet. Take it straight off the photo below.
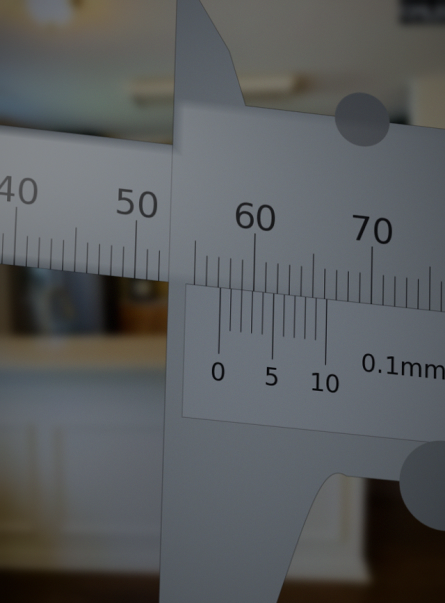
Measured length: 57.2 mm
